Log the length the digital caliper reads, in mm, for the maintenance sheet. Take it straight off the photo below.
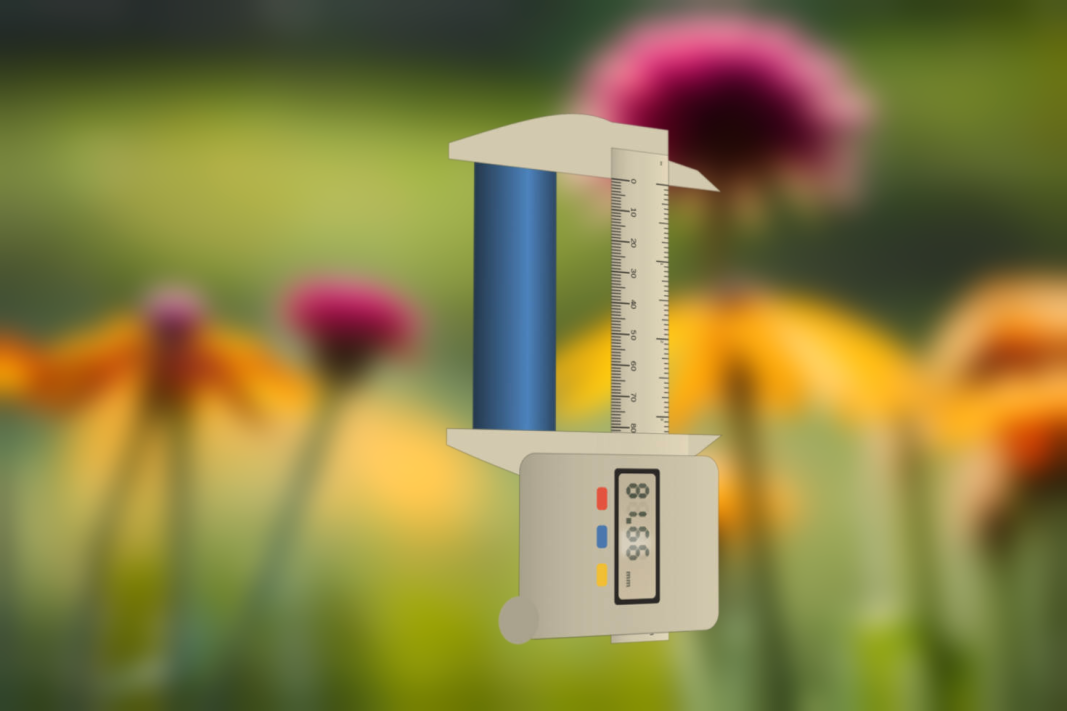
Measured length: 81.66 mm
